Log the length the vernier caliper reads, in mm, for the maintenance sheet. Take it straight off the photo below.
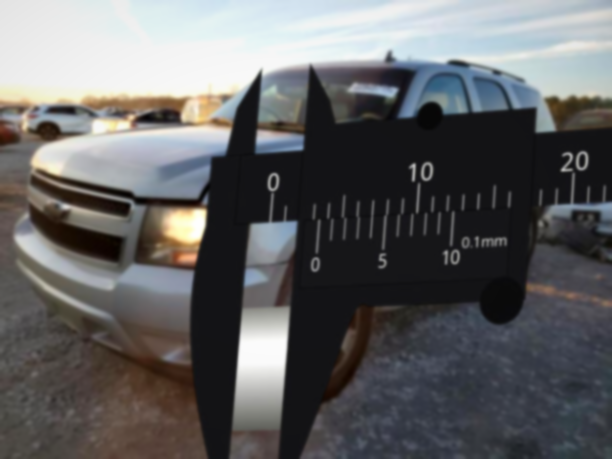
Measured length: 3.4 mm
